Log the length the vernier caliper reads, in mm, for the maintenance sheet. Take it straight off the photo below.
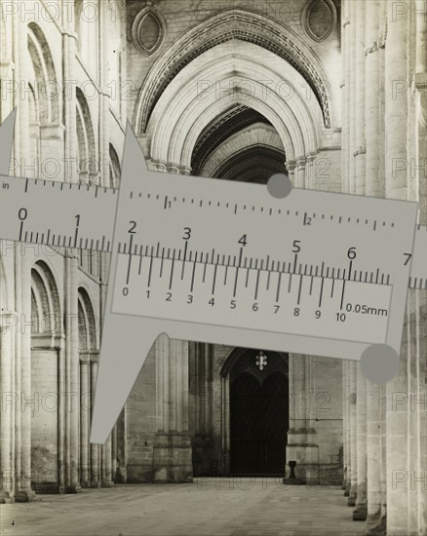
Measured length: 20.2 mm
